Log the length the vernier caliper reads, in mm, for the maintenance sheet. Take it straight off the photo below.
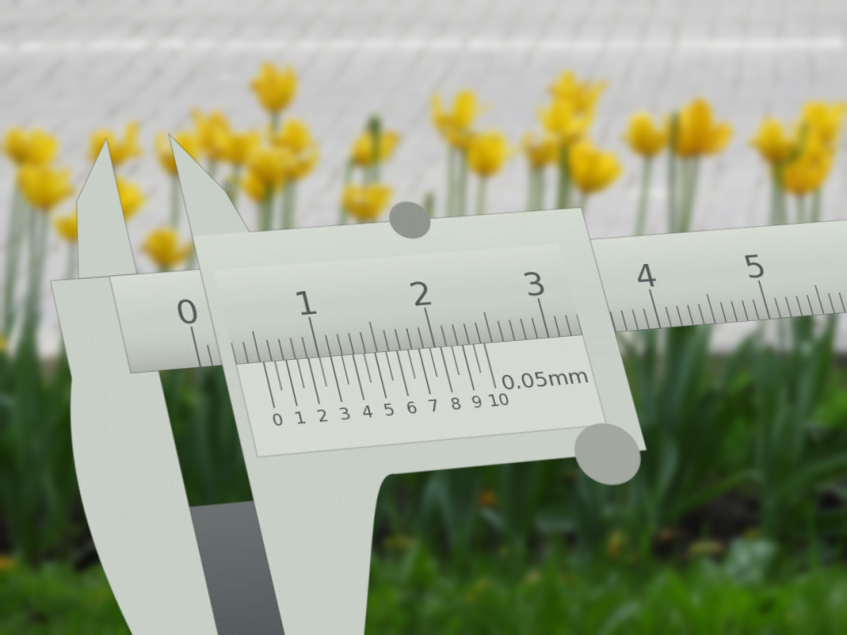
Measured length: 5.3 mm
